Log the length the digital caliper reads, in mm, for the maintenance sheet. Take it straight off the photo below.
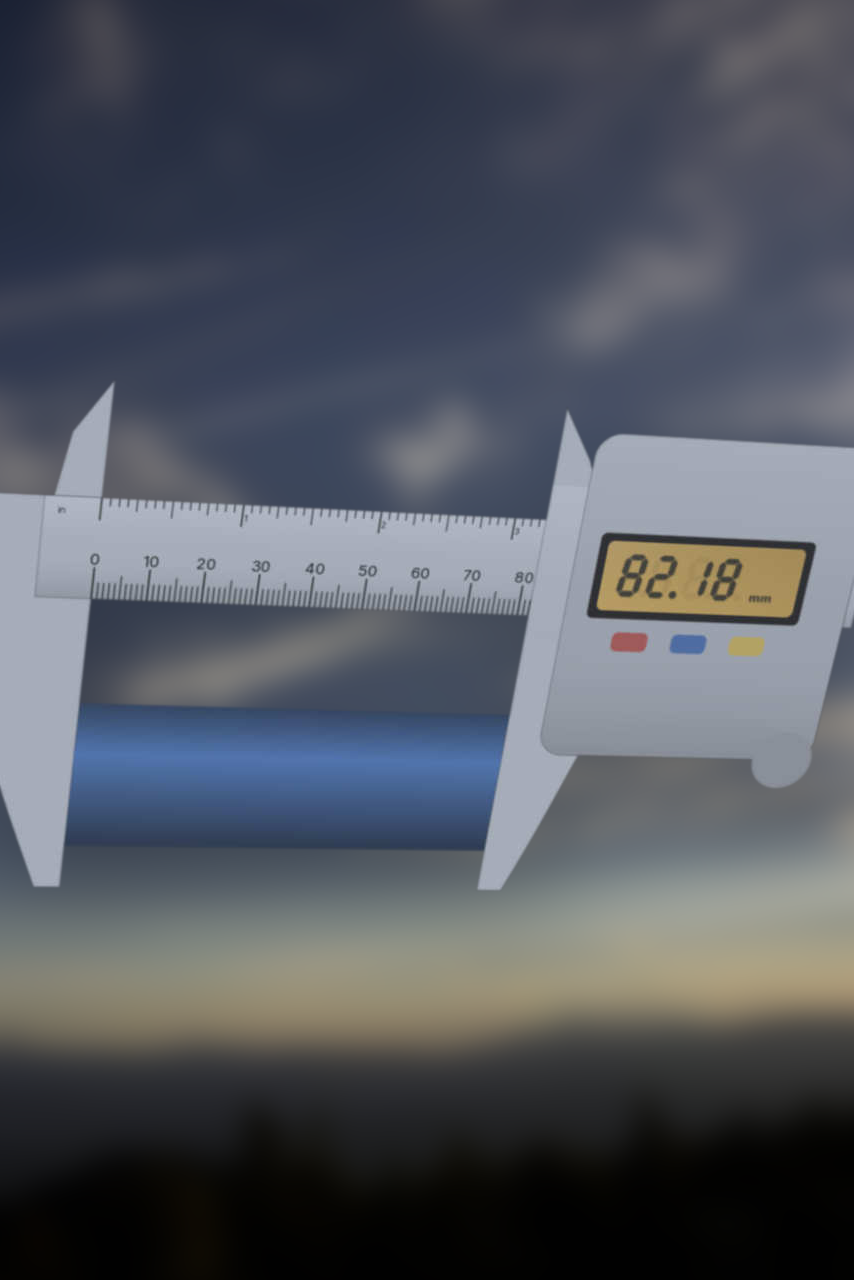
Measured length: 82.18 mm
